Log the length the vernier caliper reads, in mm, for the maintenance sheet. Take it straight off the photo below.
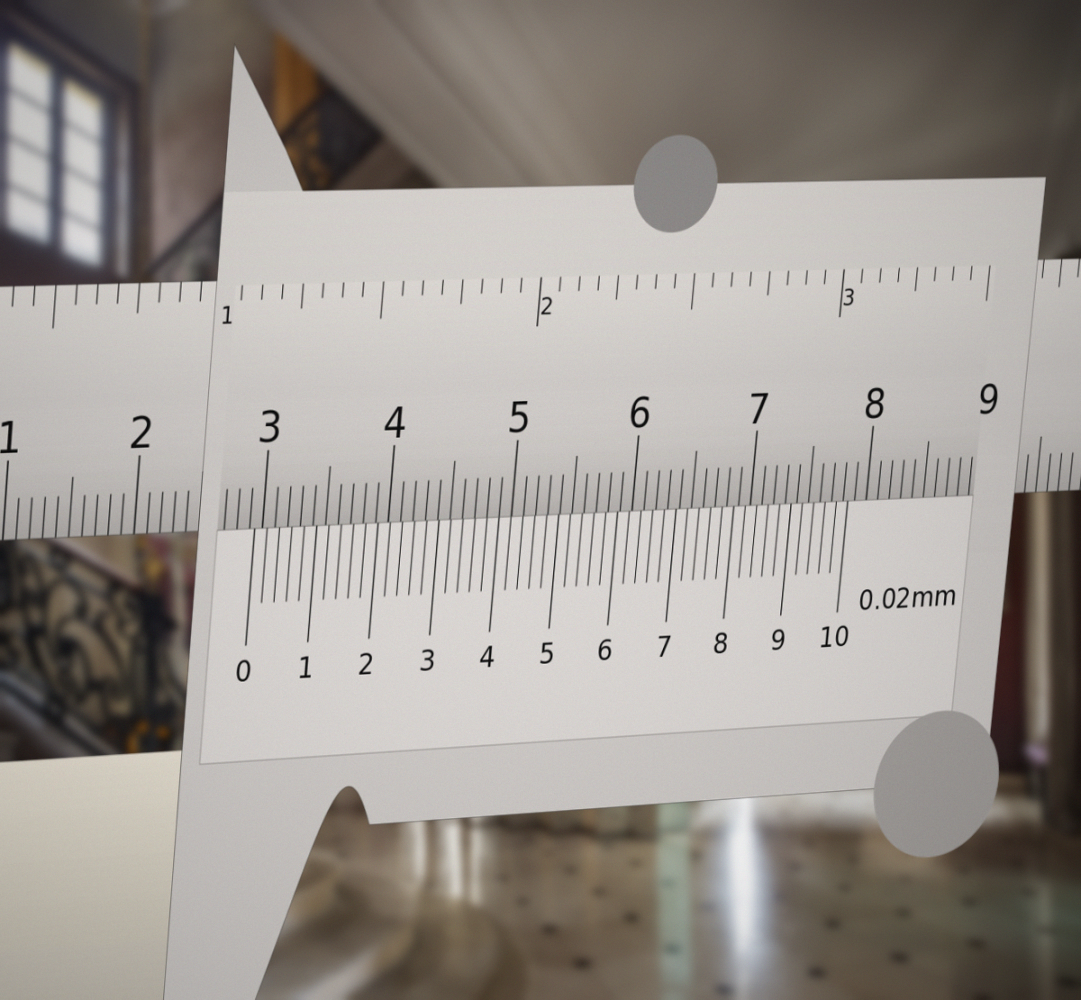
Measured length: 29.4 mm
